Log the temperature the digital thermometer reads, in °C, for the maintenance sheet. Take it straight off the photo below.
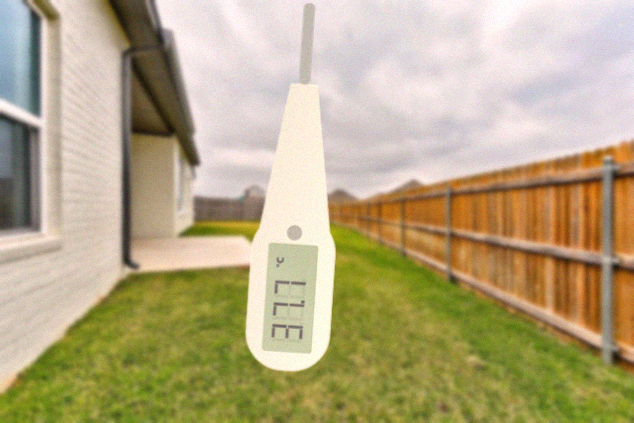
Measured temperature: 37.7 °C
